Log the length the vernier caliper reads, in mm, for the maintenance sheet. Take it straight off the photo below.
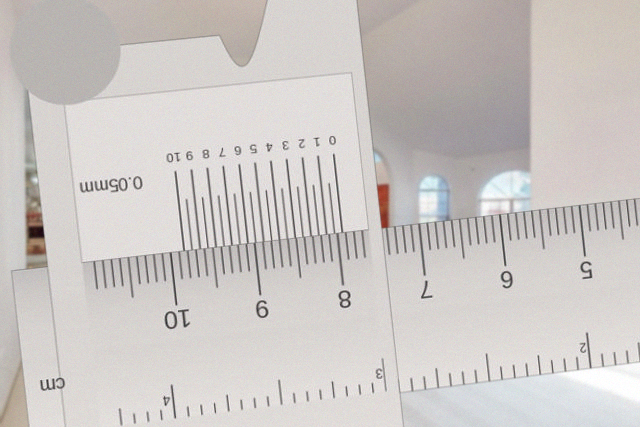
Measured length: 79.4 mm
